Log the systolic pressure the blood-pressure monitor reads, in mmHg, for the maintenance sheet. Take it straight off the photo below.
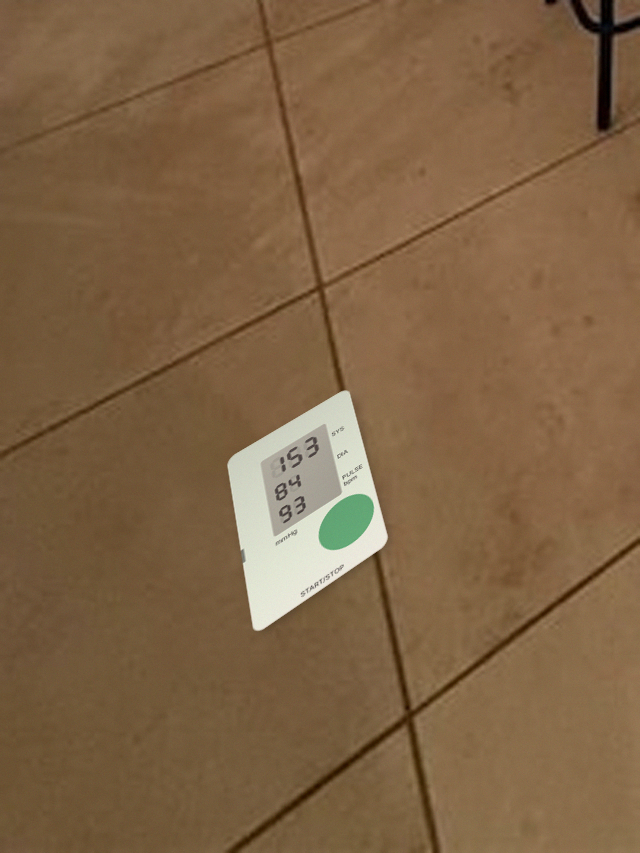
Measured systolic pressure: 153 mmHg
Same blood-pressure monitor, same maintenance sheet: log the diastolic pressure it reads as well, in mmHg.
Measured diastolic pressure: 84 mmHg
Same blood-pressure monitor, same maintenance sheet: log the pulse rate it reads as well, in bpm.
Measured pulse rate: 93 bpm
